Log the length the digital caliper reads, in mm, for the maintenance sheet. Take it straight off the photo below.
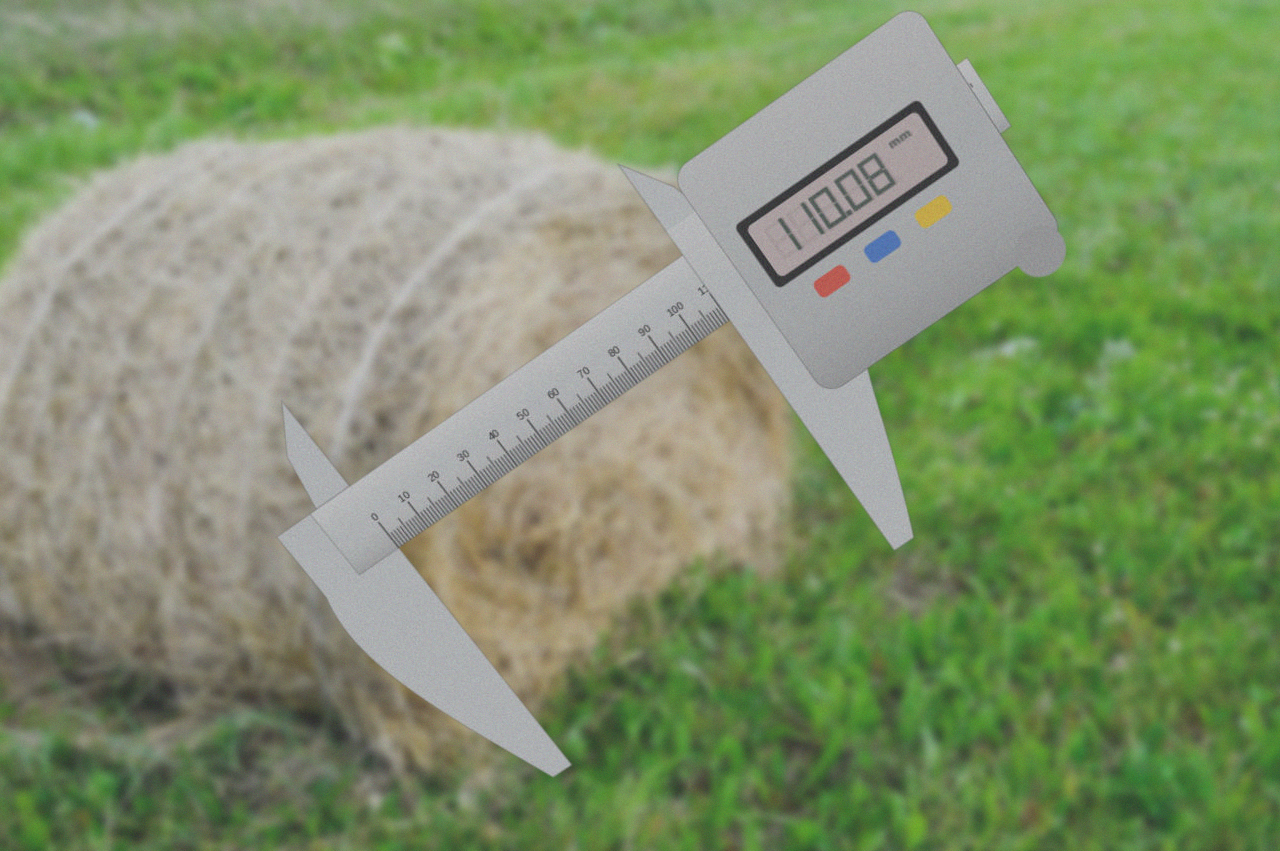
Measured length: 110.08 mm
